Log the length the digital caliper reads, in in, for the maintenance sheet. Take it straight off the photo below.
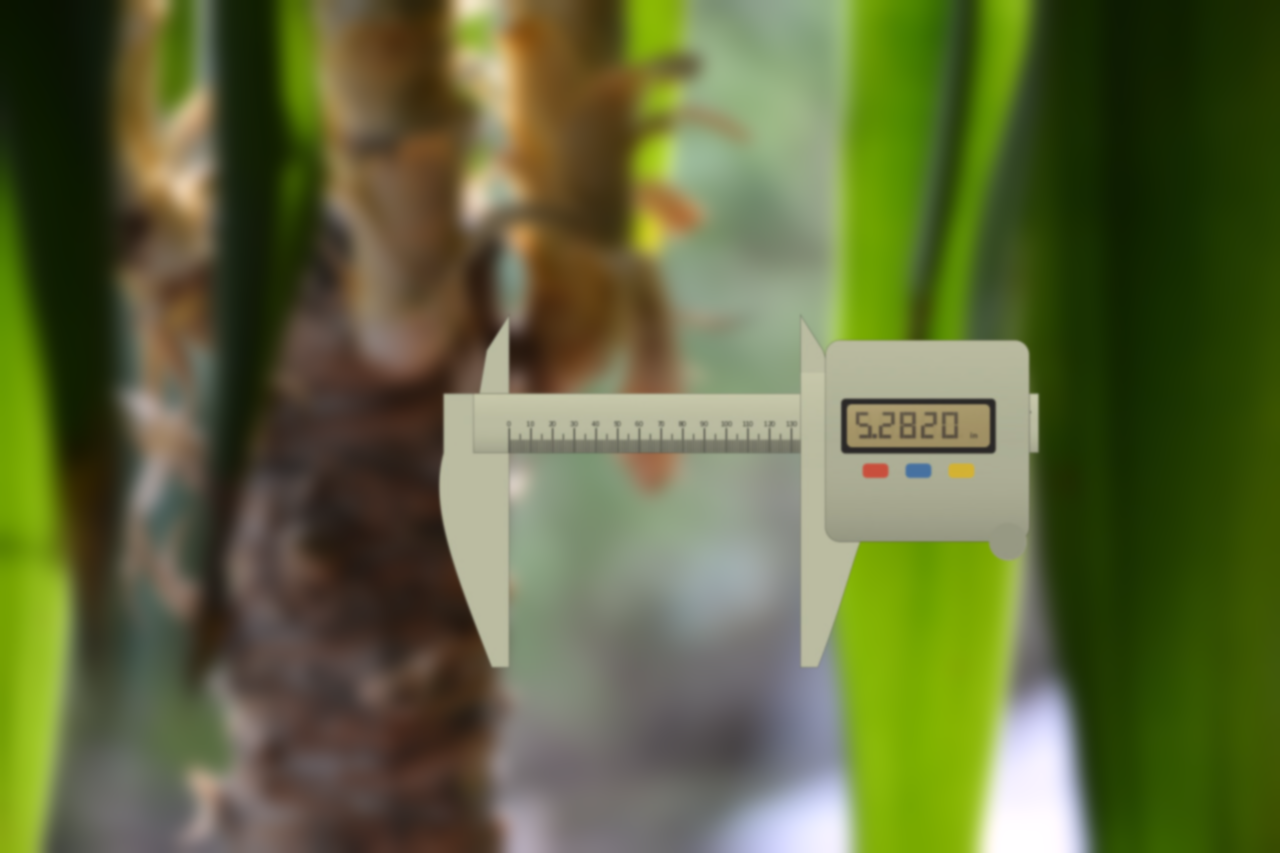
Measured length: 5.2820 in
